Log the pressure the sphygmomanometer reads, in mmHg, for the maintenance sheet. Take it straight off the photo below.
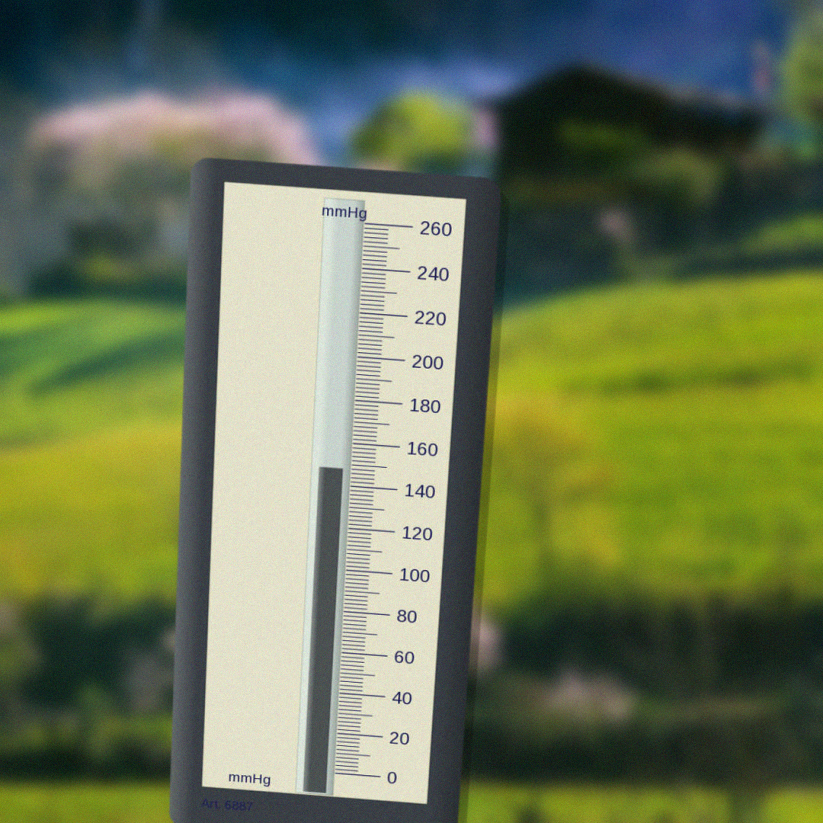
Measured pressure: 148 mmHg
